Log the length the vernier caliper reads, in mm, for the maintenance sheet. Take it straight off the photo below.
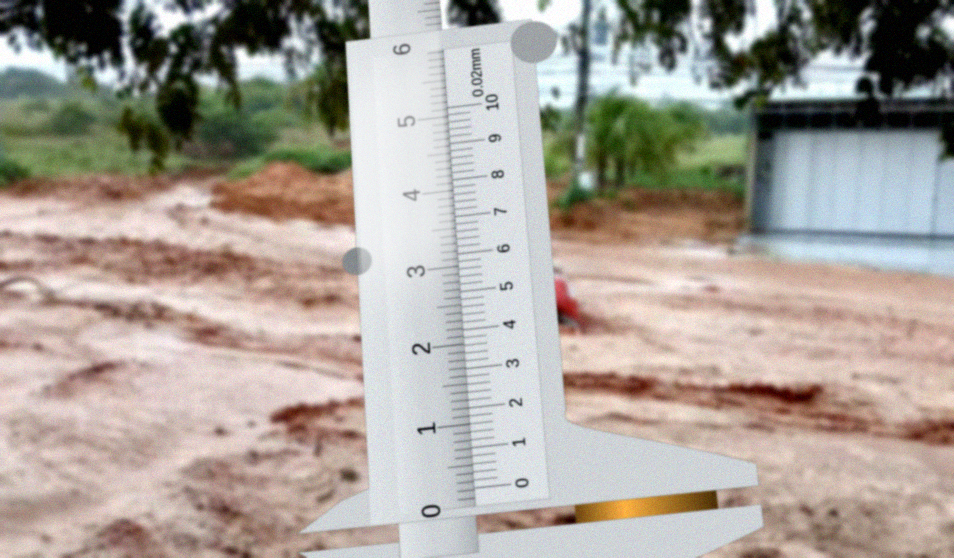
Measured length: 2.2 mm
